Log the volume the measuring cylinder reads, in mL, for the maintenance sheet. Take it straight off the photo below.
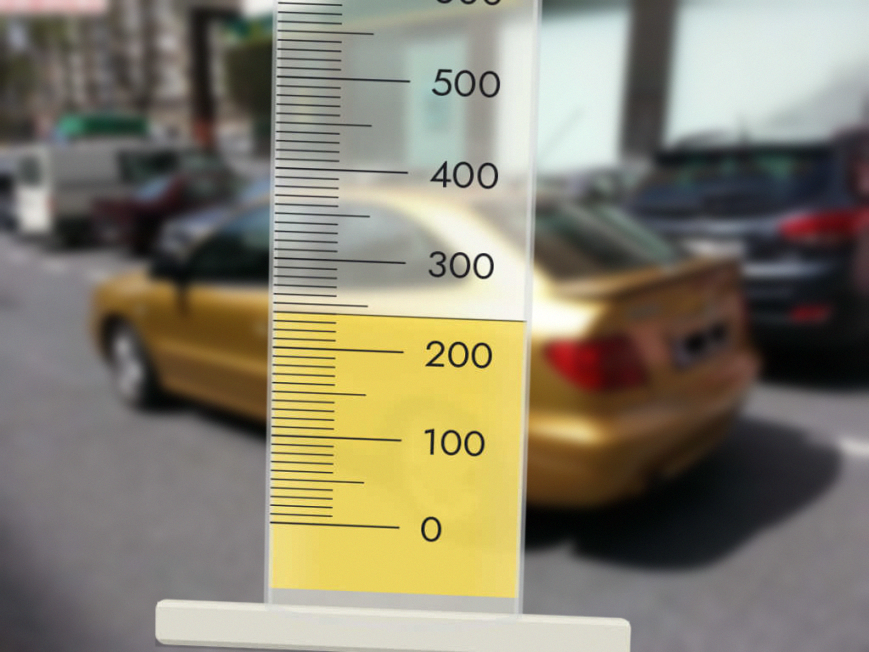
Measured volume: 240 mL
